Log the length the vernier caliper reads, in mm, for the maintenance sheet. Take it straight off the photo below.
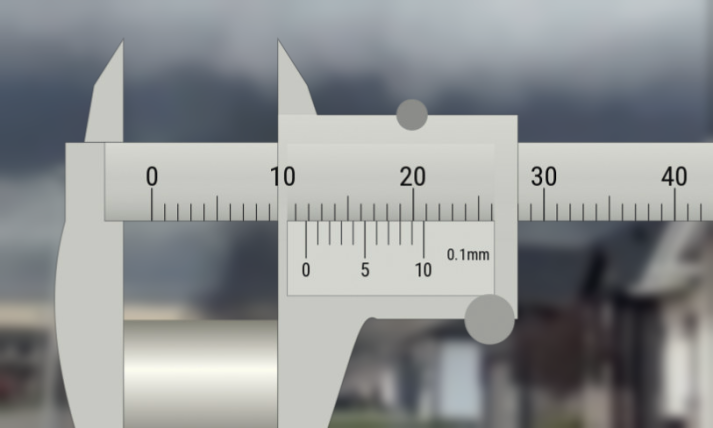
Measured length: 11.8 mm
